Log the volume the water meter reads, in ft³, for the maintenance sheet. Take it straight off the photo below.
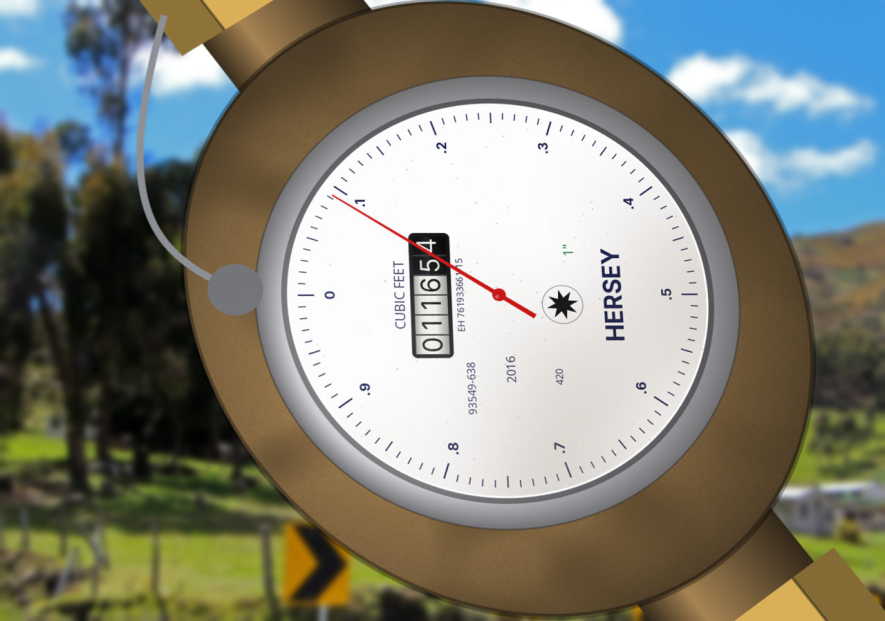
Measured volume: 11654.09 ft³
